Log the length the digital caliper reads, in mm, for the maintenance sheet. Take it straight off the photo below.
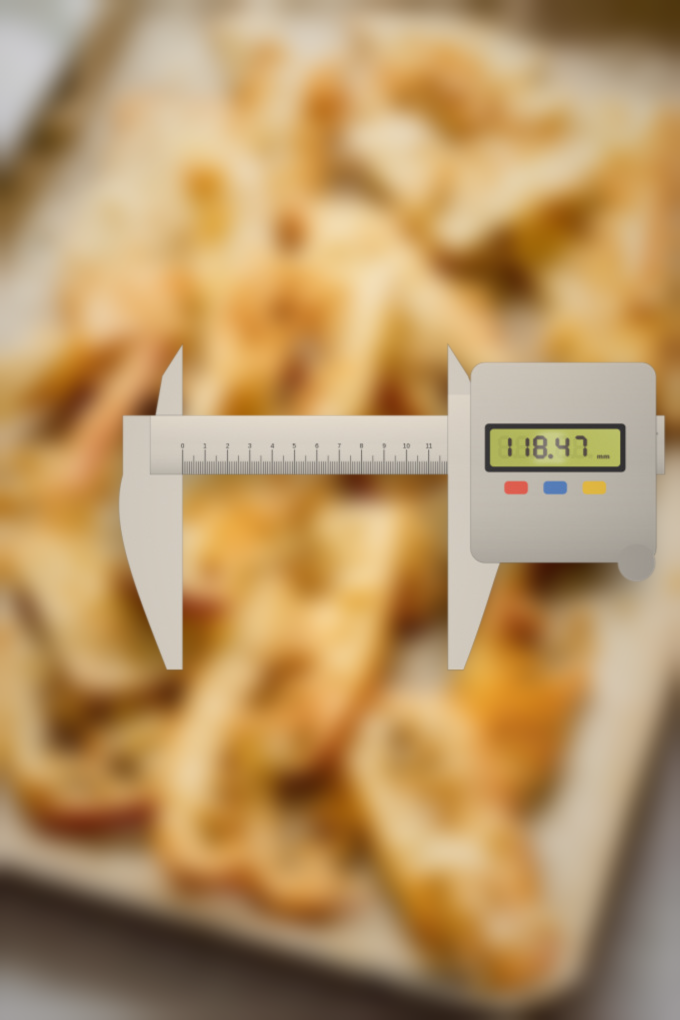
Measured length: 118.47 mm
